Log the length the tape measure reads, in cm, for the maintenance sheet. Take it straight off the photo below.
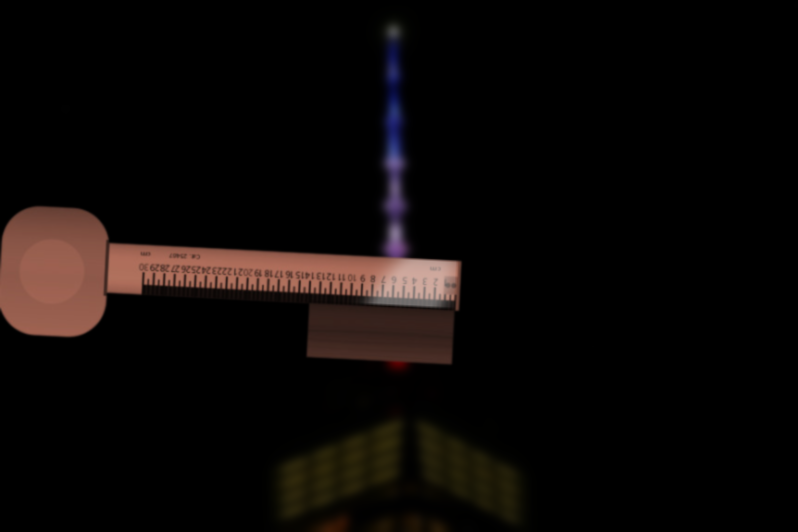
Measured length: 14 cm
